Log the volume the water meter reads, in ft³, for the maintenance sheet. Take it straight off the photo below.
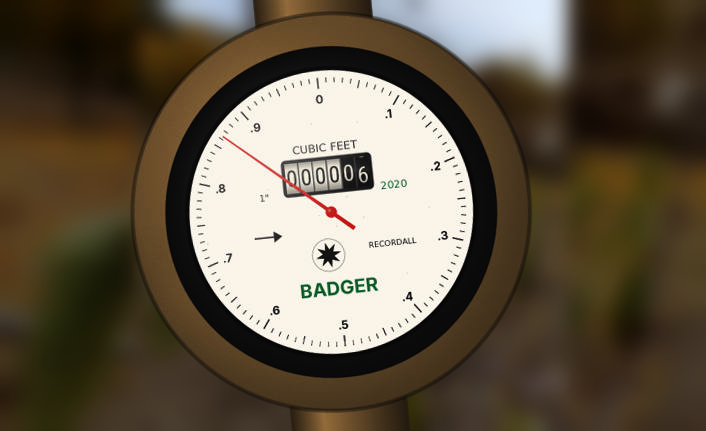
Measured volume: 5.86 ft³
